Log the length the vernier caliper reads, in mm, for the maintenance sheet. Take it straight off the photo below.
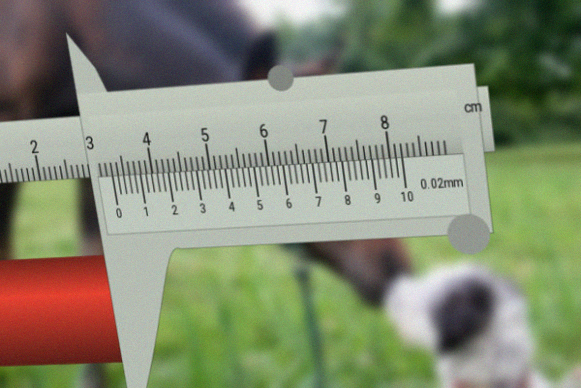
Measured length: 33.0 mm
